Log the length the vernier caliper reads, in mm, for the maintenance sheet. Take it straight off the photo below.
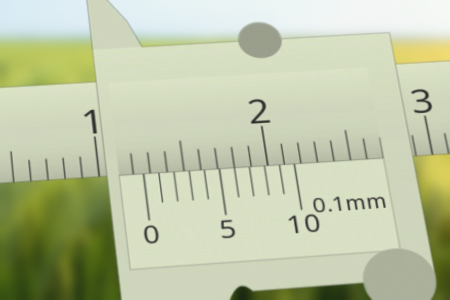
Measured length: 12.6 mm
